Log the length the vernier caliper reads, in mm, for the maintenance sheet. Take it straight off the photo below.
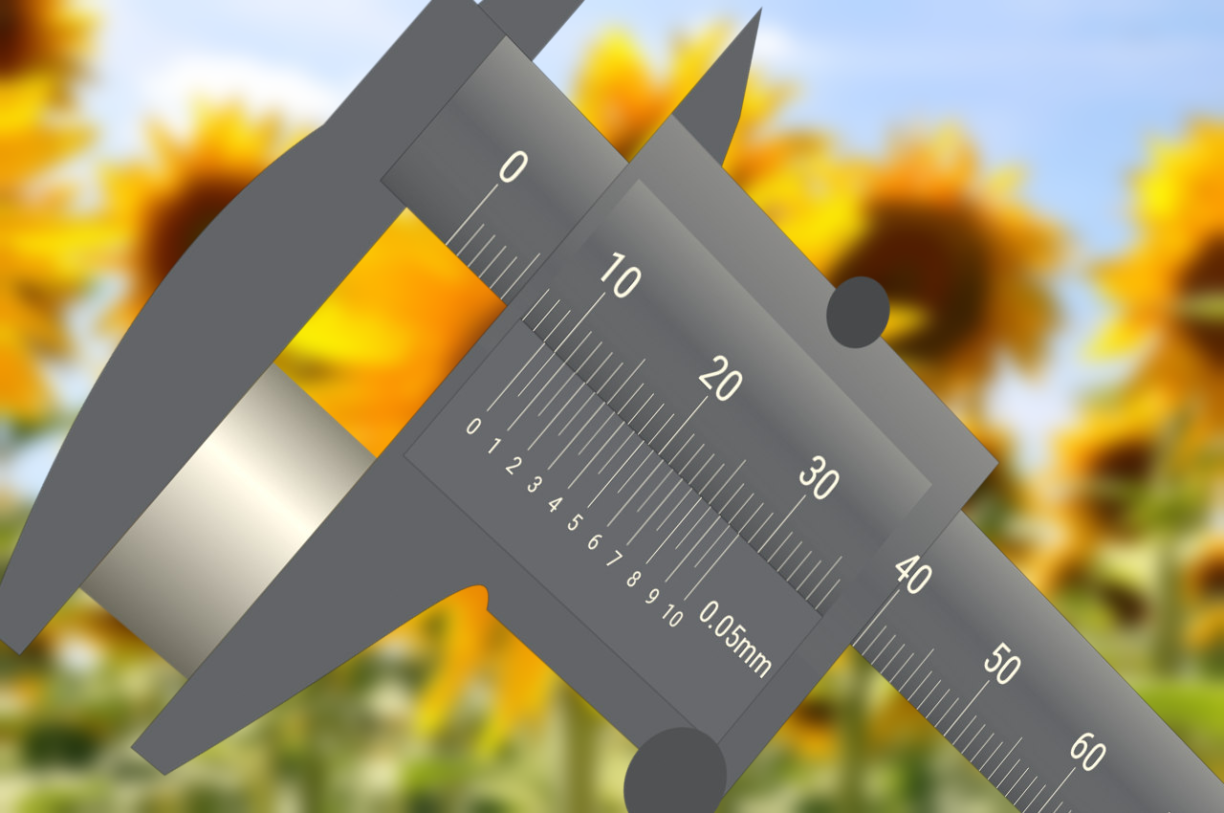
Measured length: 9.1 mm
